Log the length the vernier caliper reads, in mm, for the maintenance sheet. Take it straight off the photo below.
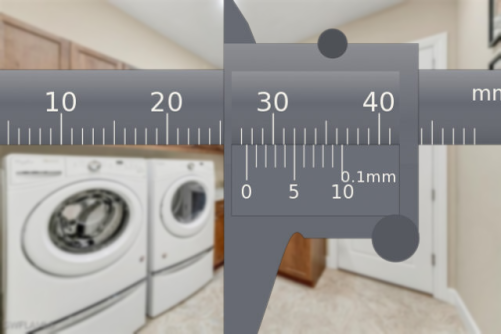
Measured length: 27.5 mm
